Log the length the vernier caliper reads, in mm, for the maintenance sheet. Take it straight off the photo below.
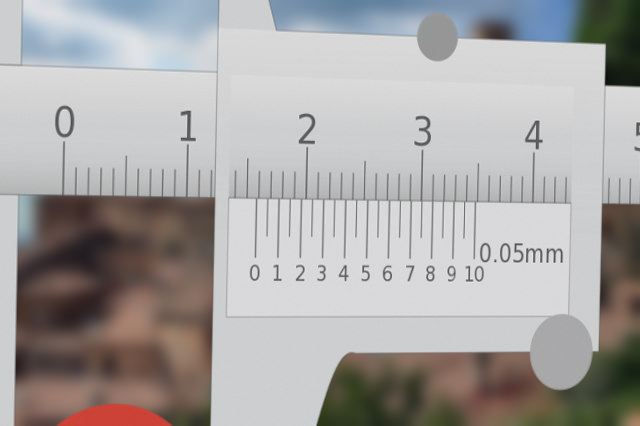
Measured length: 15.8 mm
